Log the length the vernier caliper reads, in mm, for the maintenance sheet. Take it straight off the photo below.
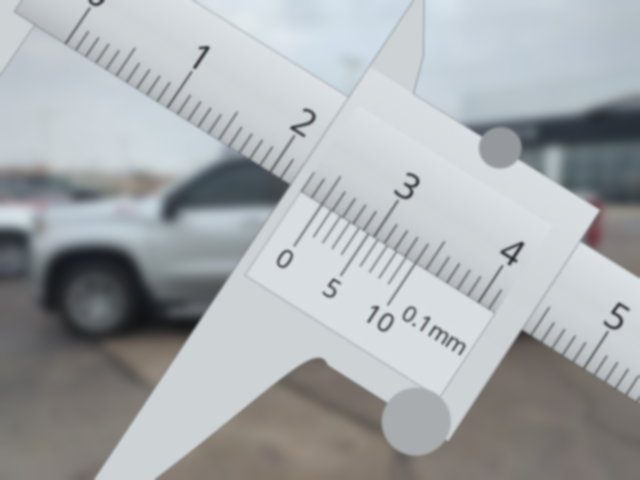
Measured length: 25.0 mm
